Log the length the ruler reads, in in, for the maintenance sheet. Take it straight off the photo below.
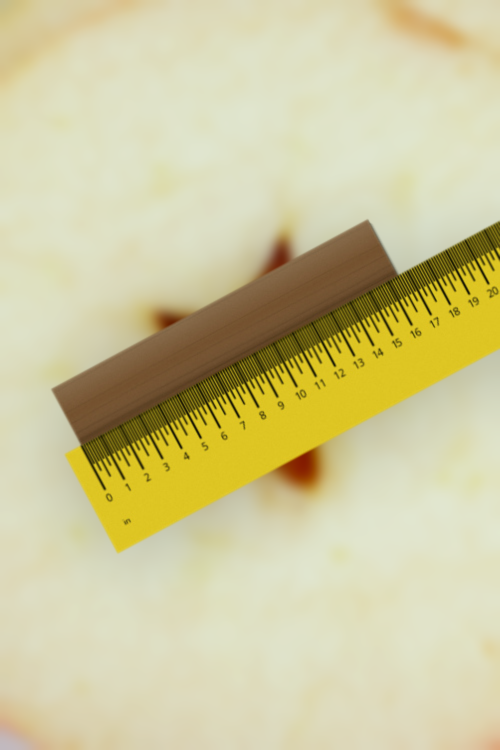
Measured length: 16.5 in
